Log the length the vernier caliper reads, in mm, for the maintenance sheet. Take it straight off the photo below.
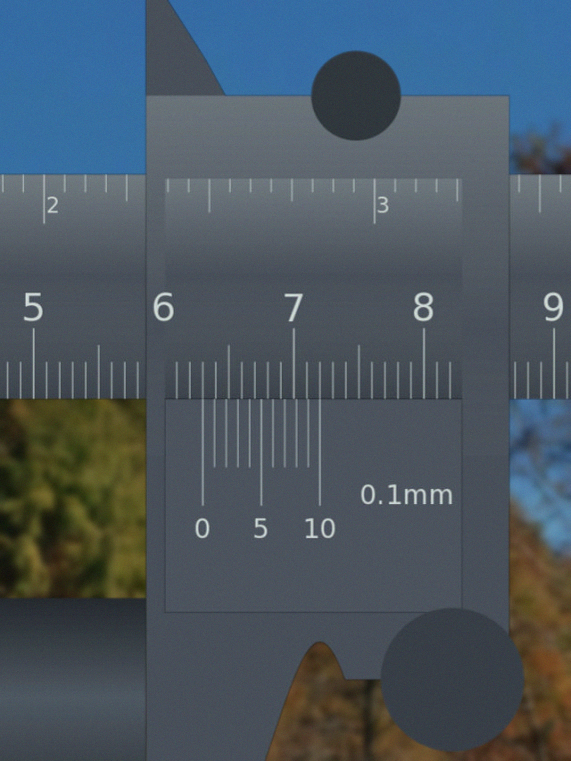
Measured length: 63.0 mm
